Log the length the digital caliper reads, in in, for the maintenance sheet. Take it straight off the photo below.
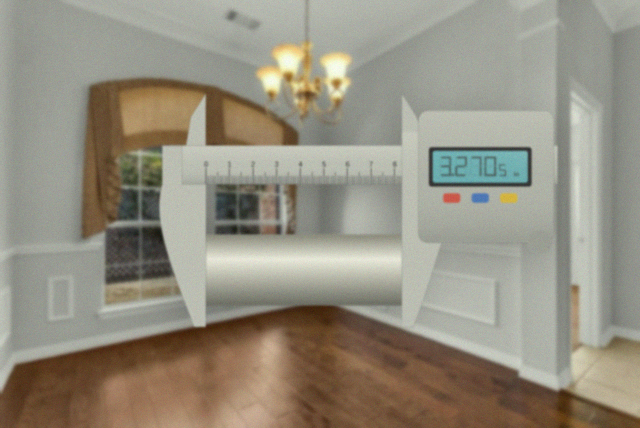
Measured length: 3.2705 in
